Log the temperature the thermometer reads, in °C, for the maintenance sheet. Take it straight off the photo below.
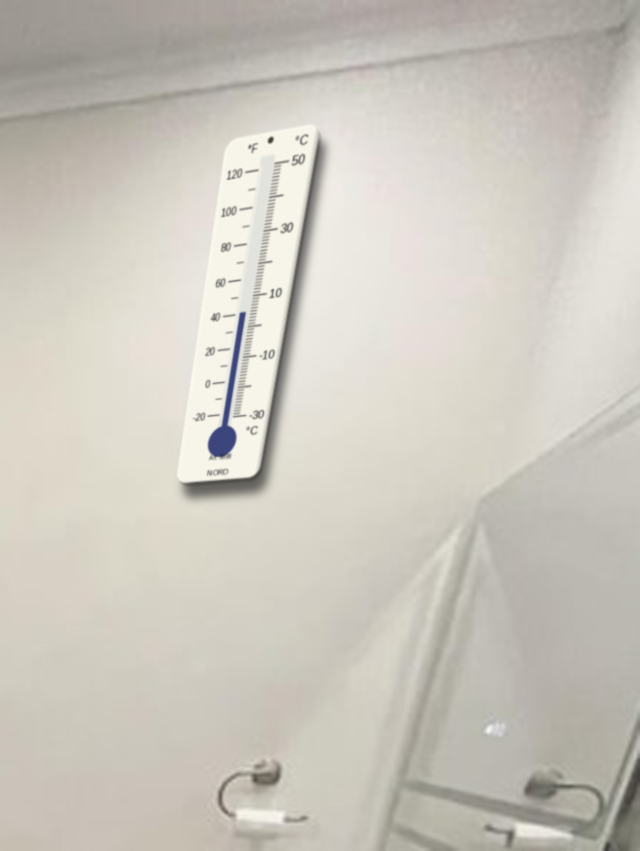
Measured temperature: 5 °C
